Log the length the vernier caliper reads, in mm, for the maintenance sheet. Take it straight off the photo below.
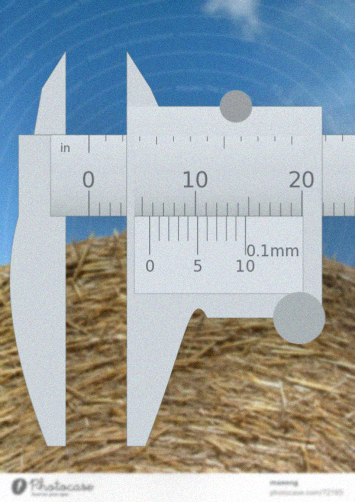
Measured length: 5.7 mm
